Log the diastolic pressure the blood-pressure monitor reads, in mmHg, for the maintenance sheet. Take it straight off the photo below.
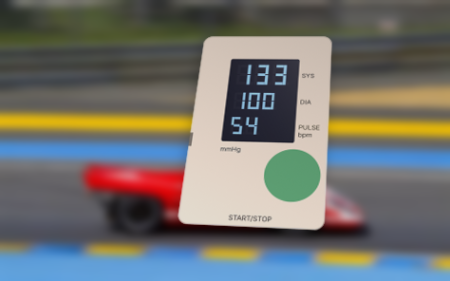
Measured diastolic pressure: 100 mmHg
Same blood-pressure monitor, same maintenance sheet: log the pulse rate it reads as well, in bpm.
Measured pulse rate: 54 bpm
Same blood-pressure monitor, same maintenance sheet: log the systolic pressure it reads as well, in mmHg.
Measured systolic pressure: 133 mmHg
